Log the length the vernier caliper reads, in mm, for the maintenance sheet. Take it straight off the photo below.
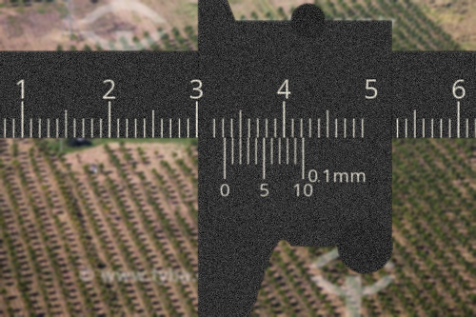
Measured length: 33.2 mm
